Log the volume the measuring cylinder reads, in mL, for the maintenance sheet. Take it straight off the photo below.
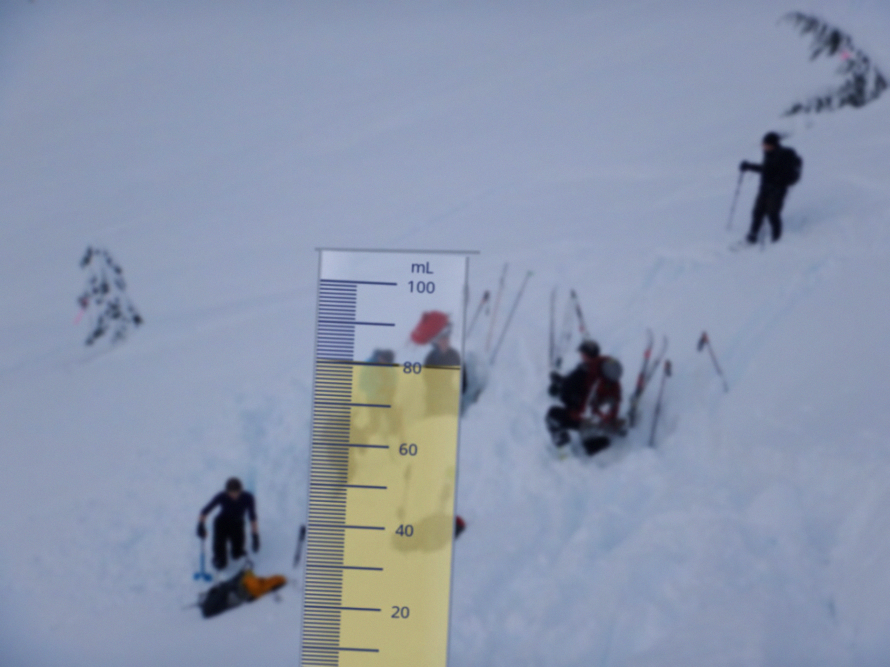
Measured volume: 80 mL
